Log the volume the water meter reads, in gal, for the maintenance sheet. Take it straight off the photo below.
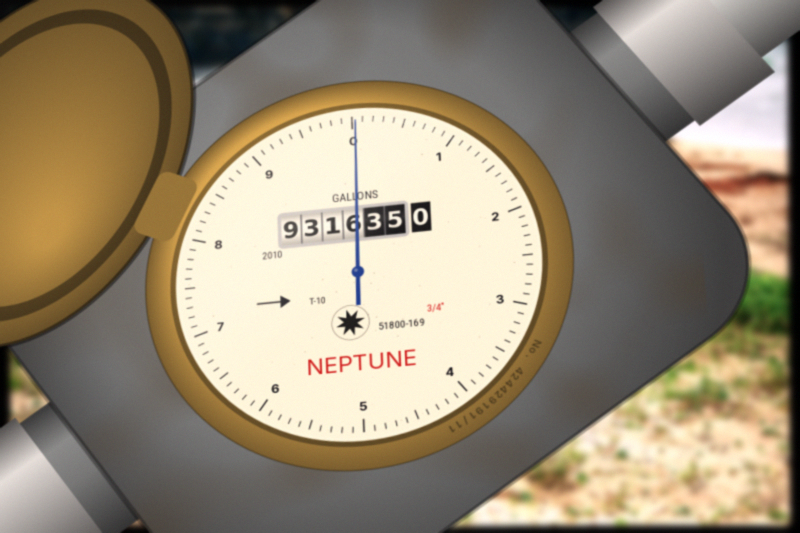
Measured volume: 9316350.0 gal
